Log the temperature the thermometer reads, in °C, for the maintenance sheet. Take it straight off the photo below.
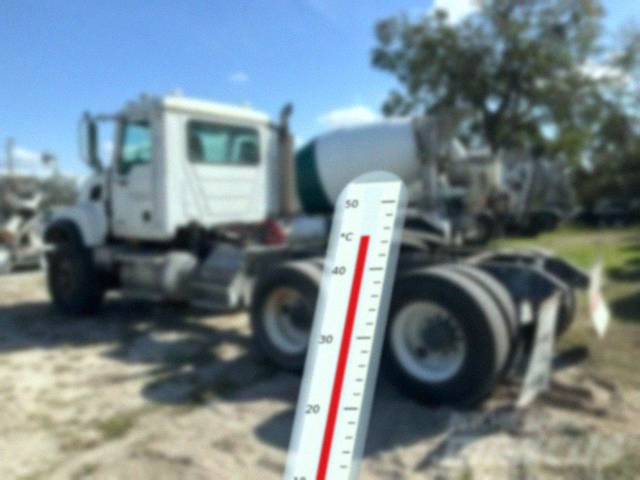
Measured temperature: 45 °C
